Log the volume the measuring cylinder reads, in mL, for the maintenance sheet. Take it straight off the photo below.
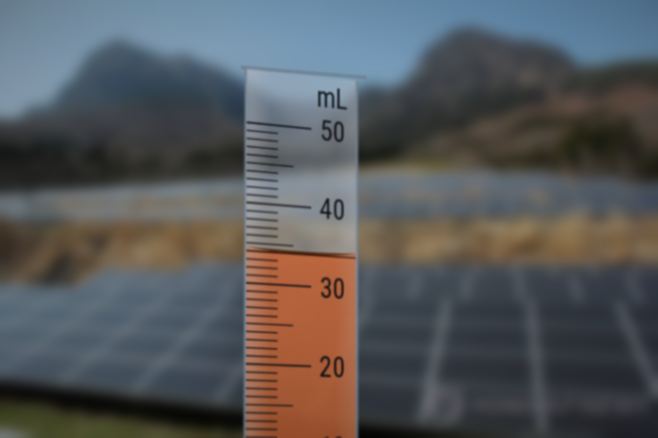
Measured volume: 34 mL
